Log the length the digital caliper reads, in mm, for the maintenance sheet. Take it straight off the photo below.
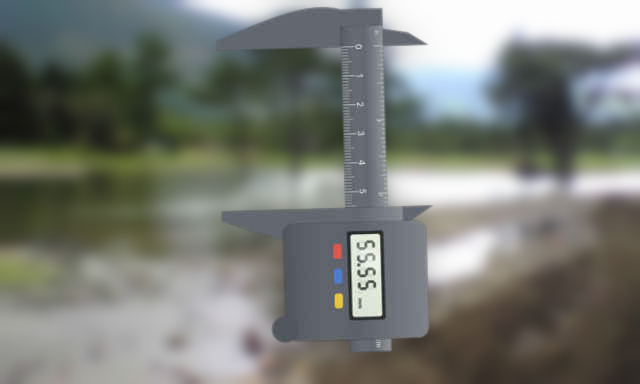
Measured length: 55.55 mm
